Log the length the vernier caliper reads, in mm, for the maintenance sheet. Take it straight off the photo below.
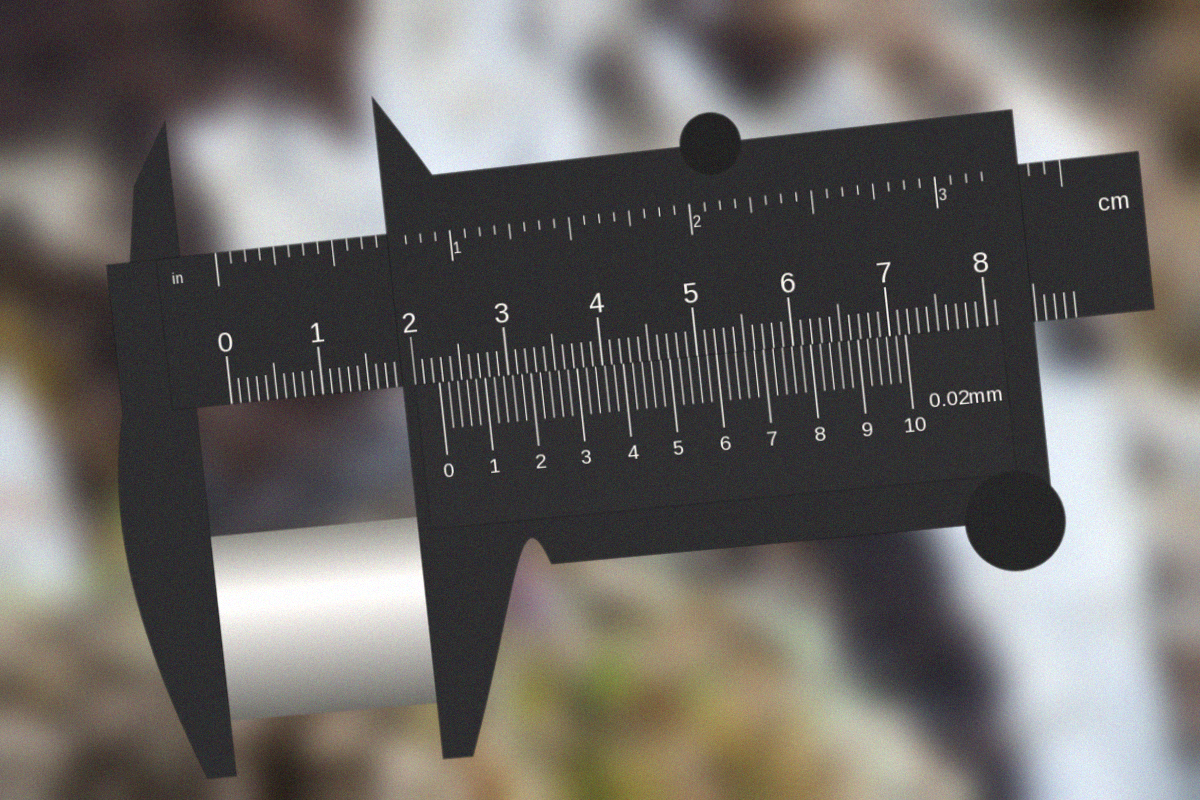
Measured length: 22.6 mm
